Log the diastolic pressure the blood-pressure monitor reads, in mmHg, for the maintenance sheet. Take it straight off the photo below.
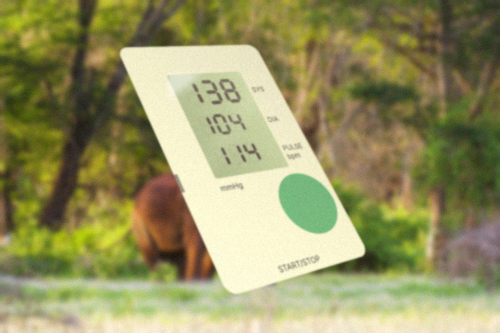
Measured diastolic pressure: 104 mmHg
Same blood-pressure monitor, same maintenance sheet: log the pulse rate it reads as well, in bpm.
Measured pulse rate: 114 bpm
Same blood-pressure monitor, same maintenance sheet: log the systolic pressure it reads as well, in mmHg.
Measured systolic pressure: 138 mmHg
